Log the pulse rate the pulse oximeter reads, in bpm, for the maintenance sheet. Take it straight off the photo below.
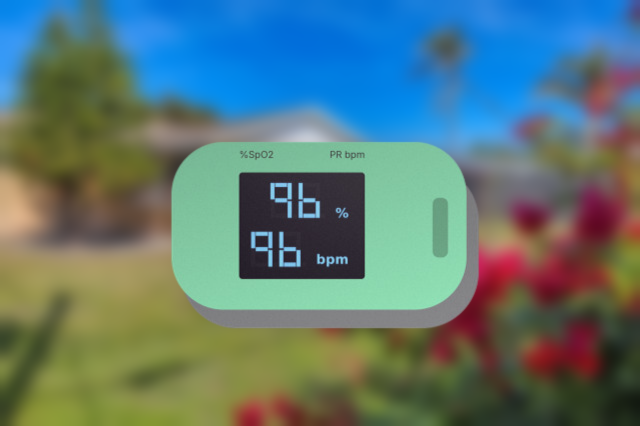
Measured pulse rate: 96 bpm
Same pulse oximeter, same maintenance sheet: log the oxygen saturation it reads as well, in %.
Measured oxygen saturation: 96 %
